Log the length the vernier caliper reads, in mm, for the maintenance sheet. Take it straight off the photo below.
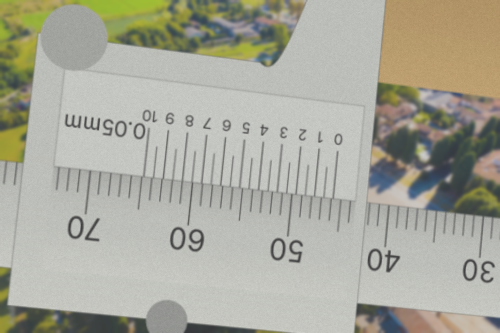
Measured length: 45.8 mm
